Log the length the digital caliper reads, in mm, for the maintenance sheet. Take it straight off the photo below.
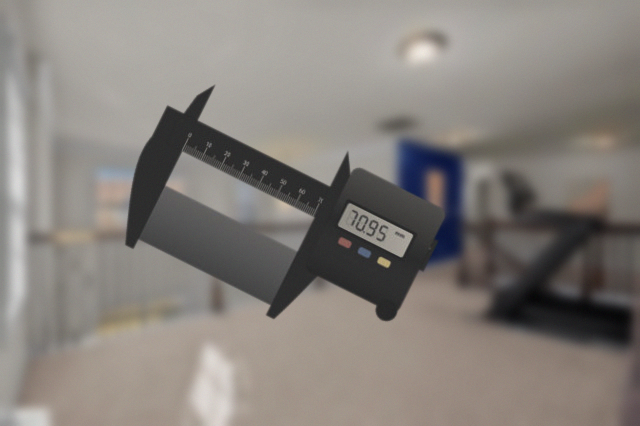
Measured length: 70.95 mm
